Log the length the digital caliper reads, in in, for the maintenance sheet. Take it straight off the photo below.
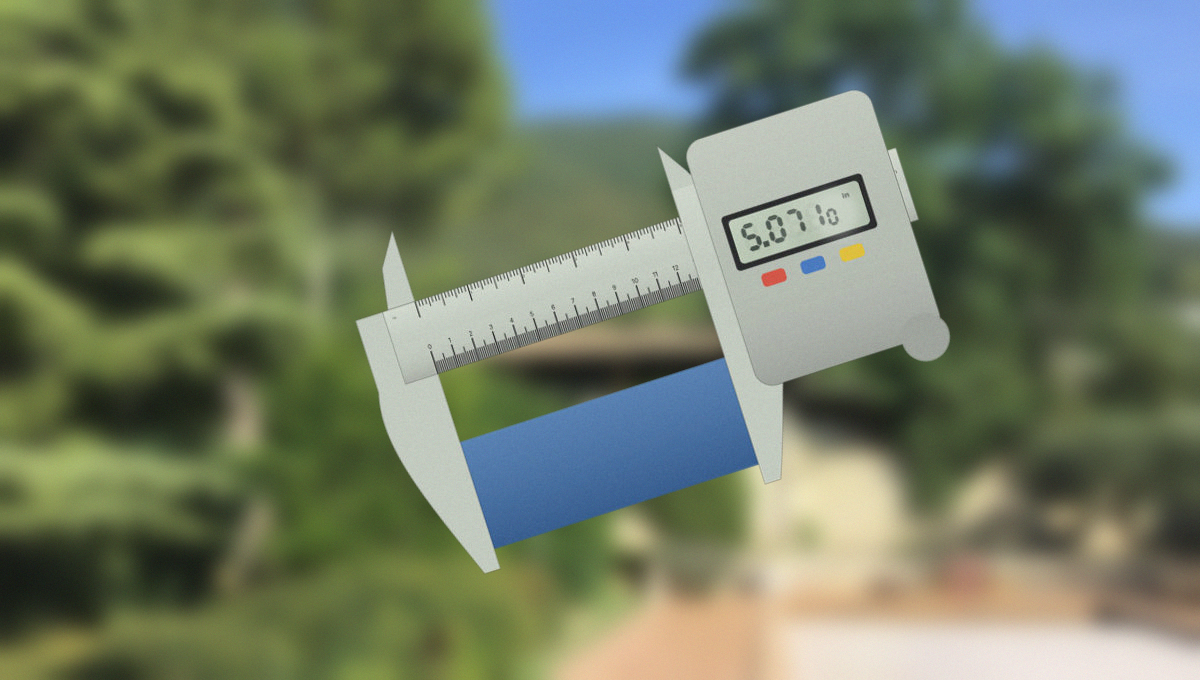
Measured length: 5.0710 in
